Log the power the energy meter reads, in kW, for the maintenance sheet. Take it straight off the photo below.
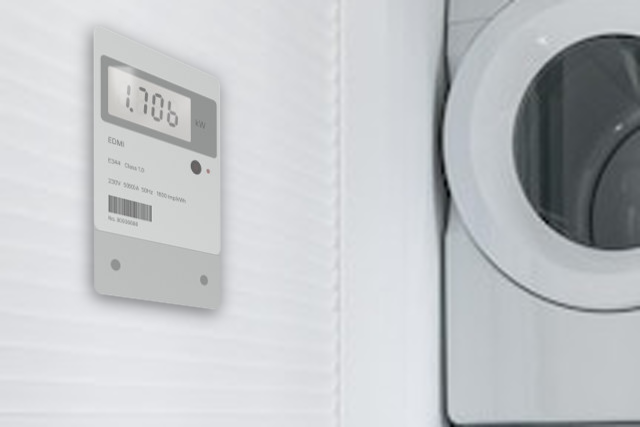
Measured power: 1.706 kW
